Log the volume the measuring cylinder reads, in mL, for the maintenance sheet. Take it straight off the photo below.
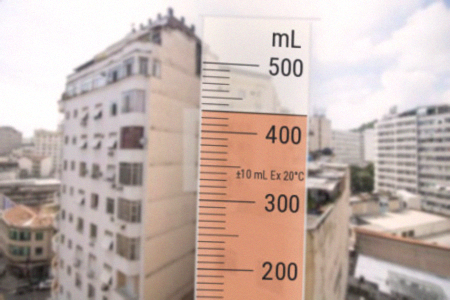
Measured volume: 430 mL
